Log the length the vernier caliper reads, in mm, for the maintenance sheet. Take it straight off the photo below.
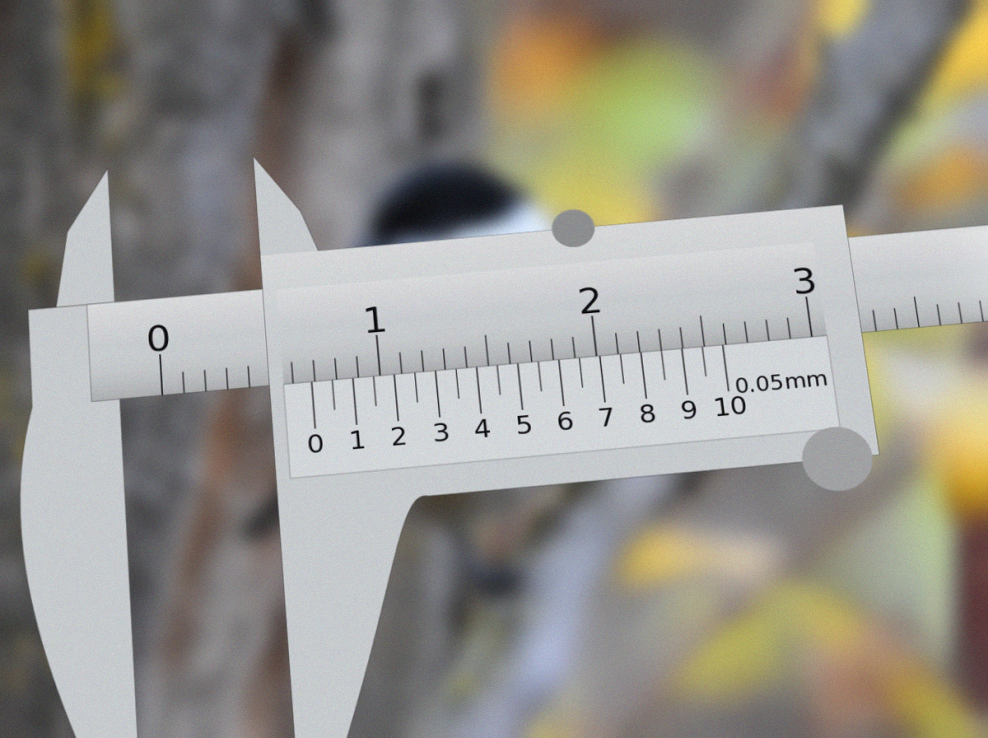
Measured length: 6.85 mm
